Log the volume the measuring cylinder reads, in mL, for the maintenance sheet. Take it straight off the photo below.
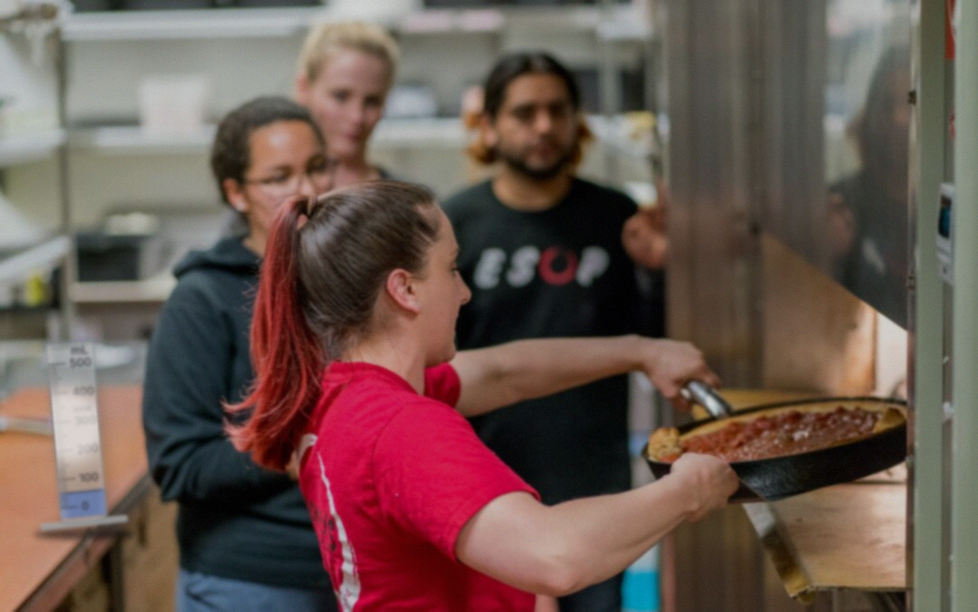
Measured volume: 50 mL
